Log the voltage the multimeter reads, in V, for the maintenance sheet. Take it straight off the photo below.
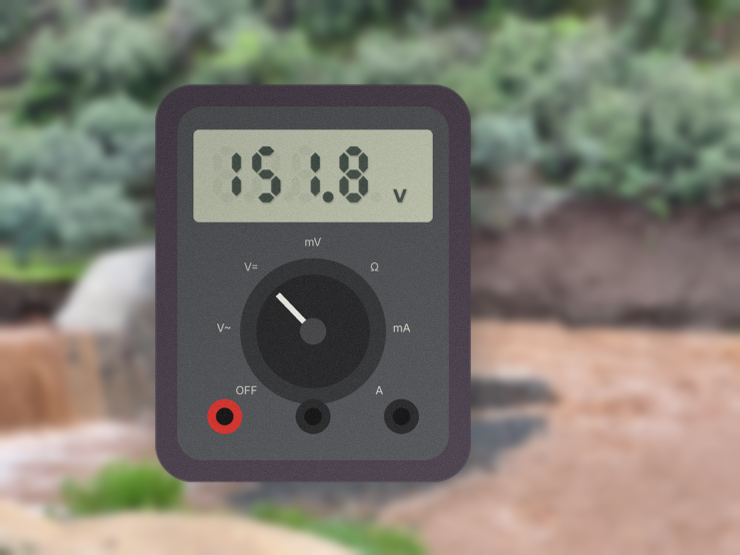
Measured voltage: 151.8 V
